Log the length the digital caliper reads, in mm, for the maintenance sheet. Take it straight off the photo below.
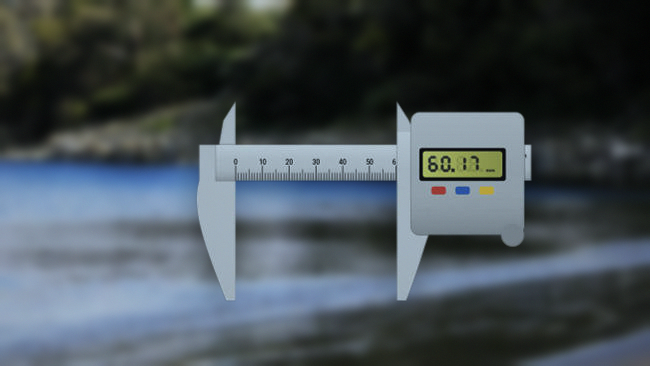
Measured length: 60.17 mm
